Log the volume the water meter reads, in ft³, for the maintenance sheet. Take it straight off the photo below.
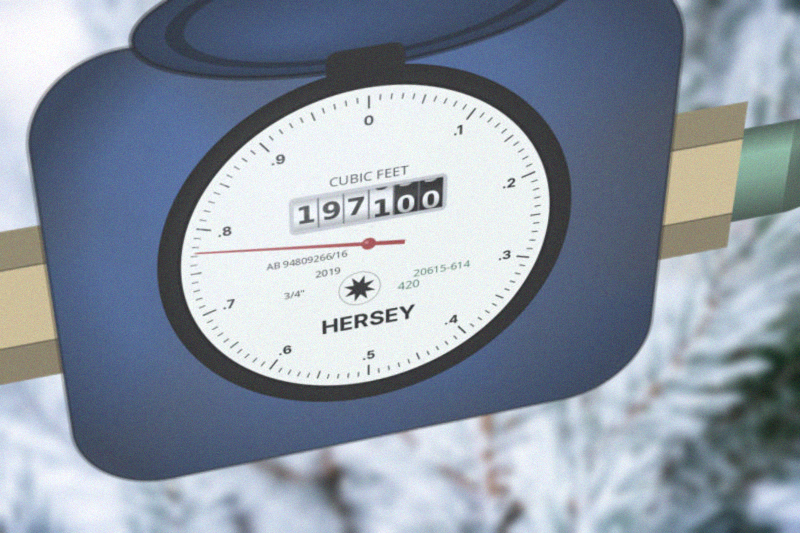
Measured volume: 197099.77 ft³
